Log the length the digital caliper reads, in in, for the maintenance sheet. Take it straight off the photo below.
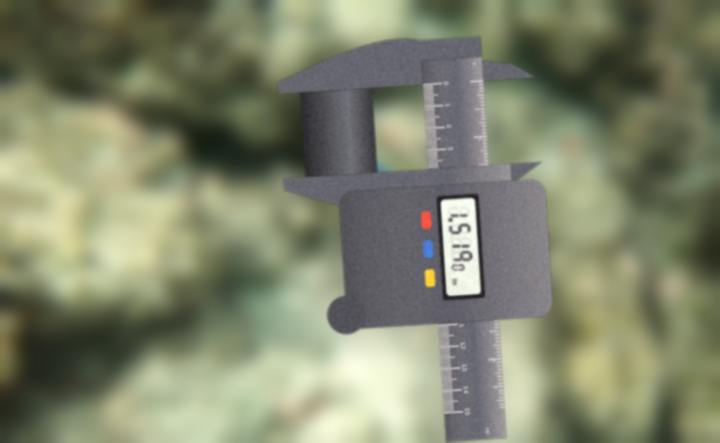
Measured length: 1.5190 in
